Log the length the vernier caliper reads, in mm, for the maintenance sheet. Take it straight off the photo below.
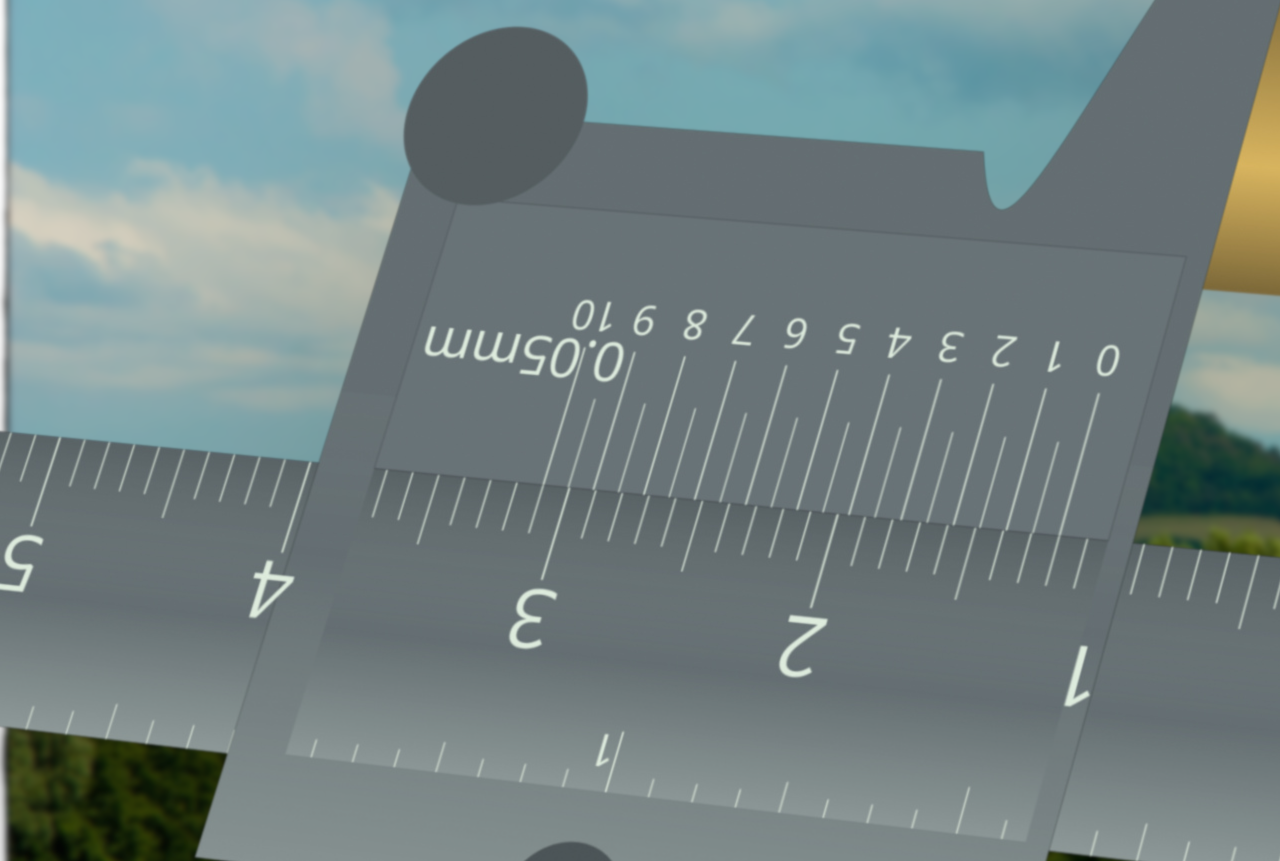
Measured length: 12.0 mm
